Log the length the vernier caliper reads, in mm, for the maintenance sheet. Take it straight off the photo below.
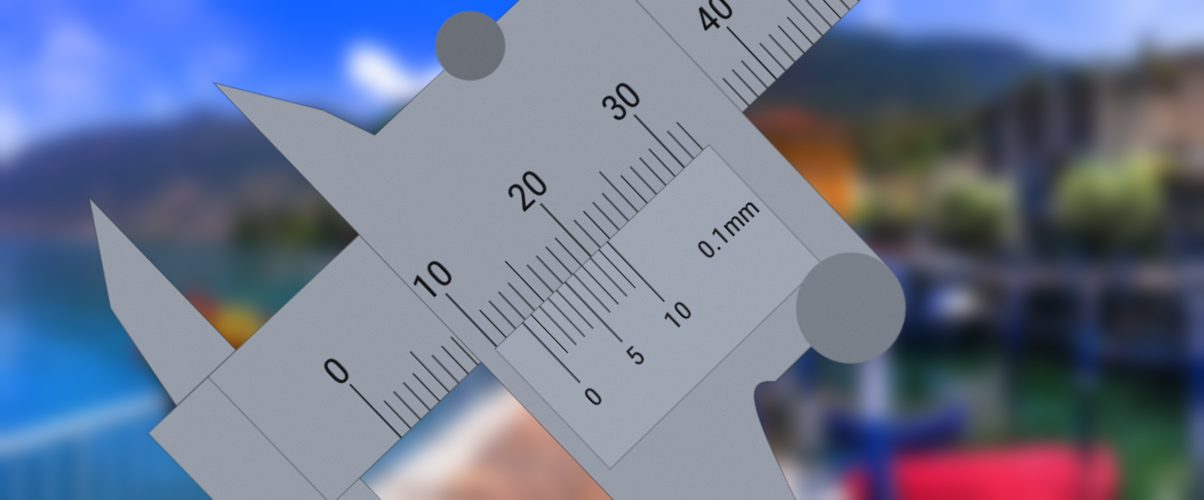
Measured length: 12.7 mm
